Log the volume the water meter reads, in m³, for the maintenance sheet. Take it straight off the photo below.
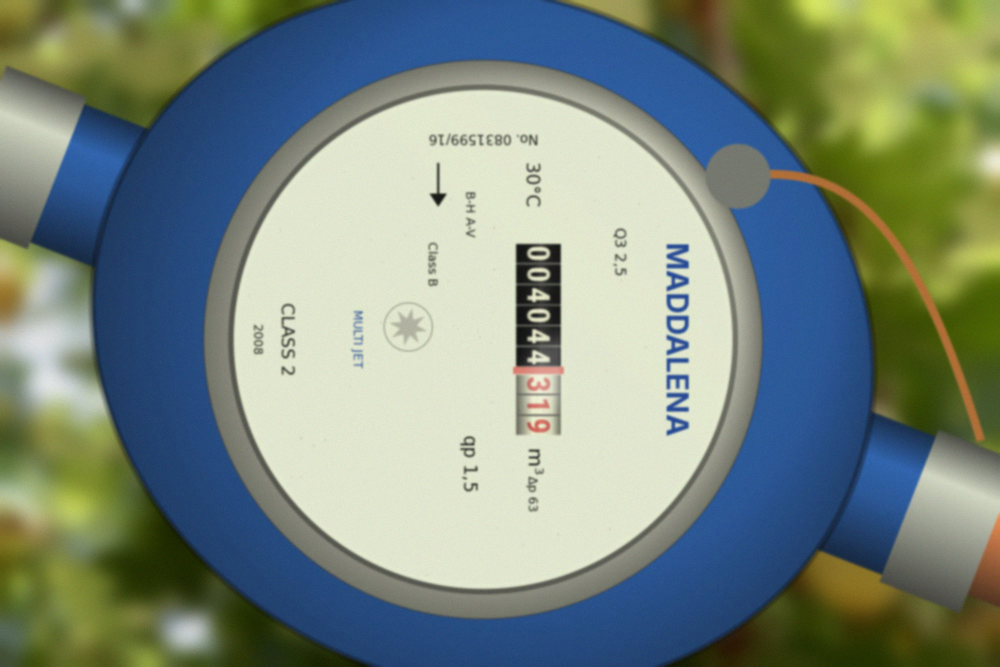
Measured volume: 4044.319 m³
